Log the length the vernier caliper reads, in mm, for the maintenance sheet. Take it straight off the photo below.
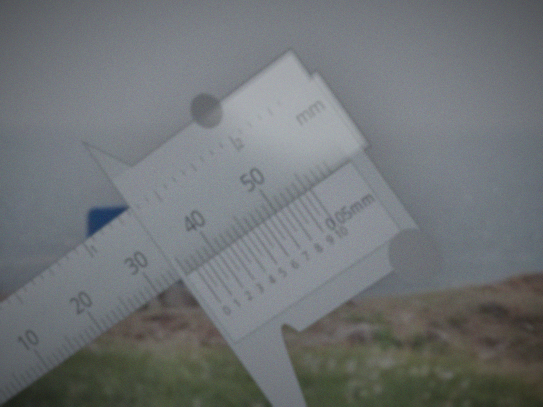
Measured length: 36.5 mm
